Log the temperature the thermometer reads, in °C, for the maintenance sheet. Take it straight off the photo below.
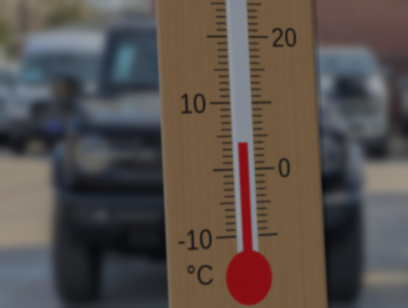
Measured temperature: 4 °C
